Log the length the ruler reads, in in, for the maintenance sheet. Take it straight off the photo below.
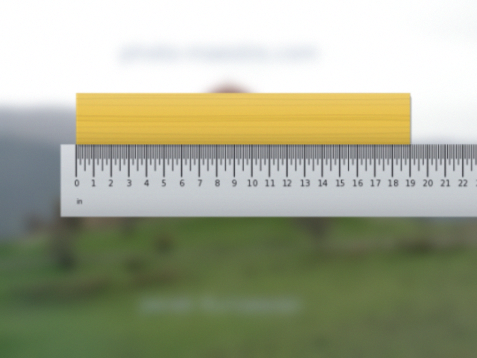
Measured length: 19 in
